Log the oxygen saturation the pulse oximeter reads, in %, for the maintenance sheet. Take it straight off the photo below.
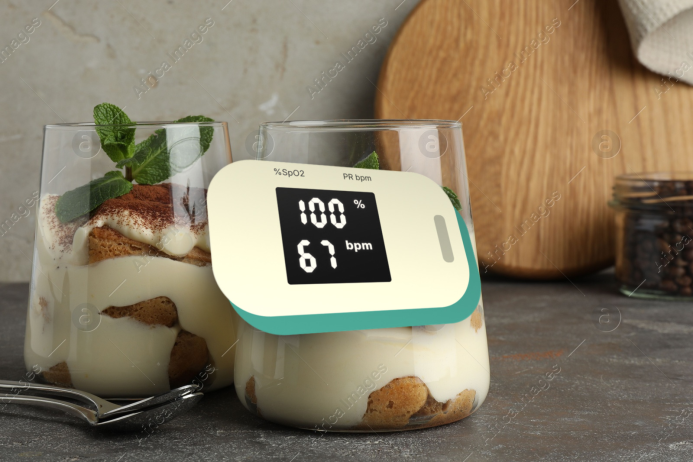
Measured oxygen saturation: 100 %
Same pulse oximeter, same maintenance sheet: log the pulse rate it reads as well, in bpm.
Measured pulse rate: 67 bpm
